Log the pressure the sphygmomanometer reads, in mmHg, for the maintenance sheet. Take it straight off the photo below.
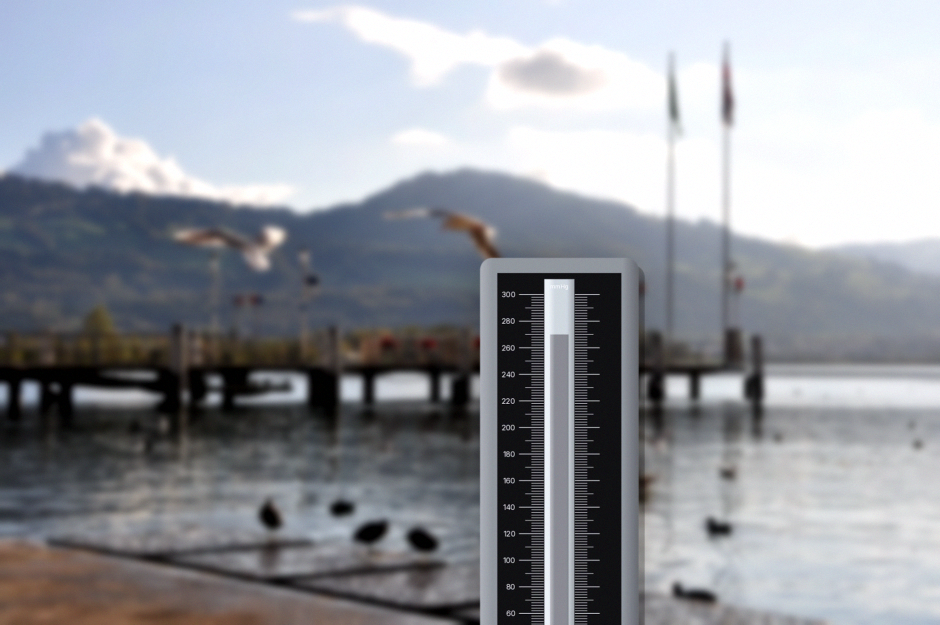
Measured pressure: 270 mmHg
